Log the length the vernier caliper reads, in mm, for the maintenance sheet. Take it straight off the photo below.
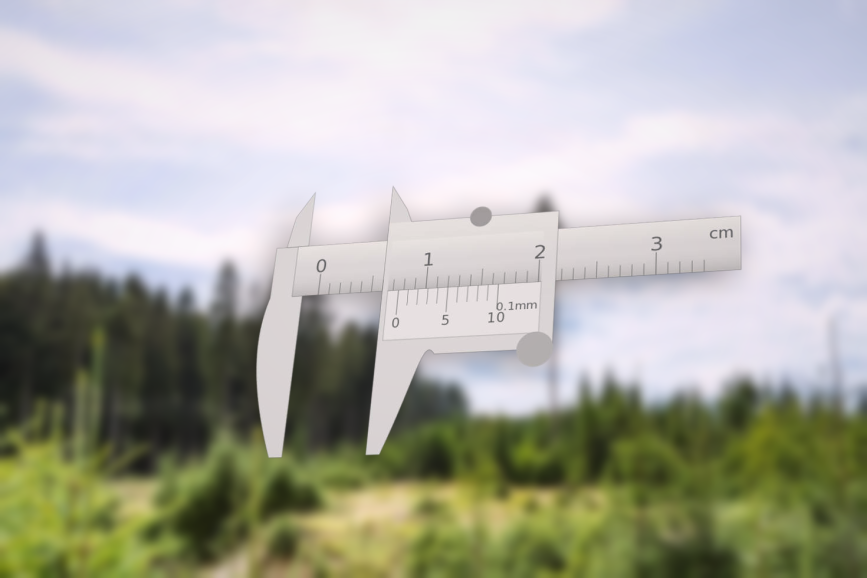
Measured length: 7.5 mm
